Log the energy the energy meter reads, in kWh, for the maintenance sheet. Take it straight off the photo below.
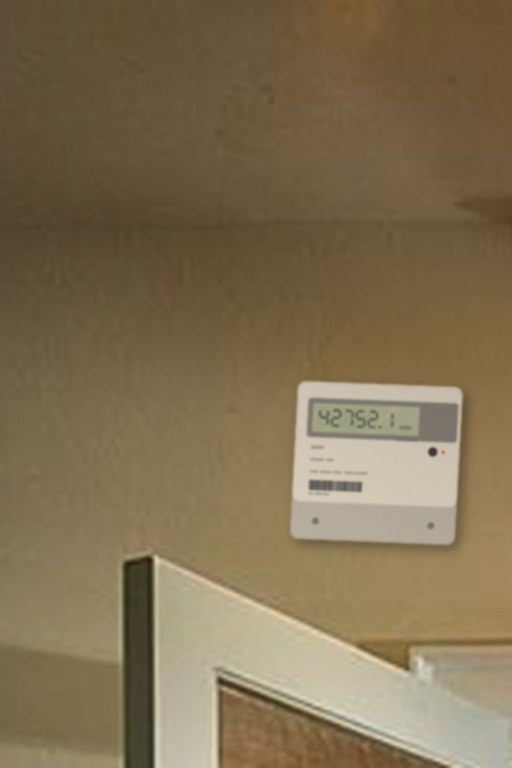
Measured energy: 42752.1 kWh
